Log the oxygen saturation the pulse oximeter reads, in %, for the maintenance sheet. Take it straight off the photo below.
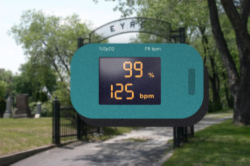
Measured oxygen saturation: 99 %
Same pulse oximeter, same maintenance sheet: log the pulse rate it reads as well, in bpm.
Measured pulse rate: 125 bpm
